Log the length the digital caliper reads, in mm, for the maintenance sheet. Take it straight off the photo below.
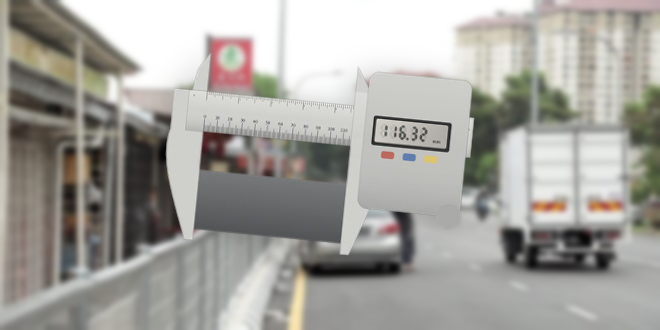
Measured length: 116.32 mm
